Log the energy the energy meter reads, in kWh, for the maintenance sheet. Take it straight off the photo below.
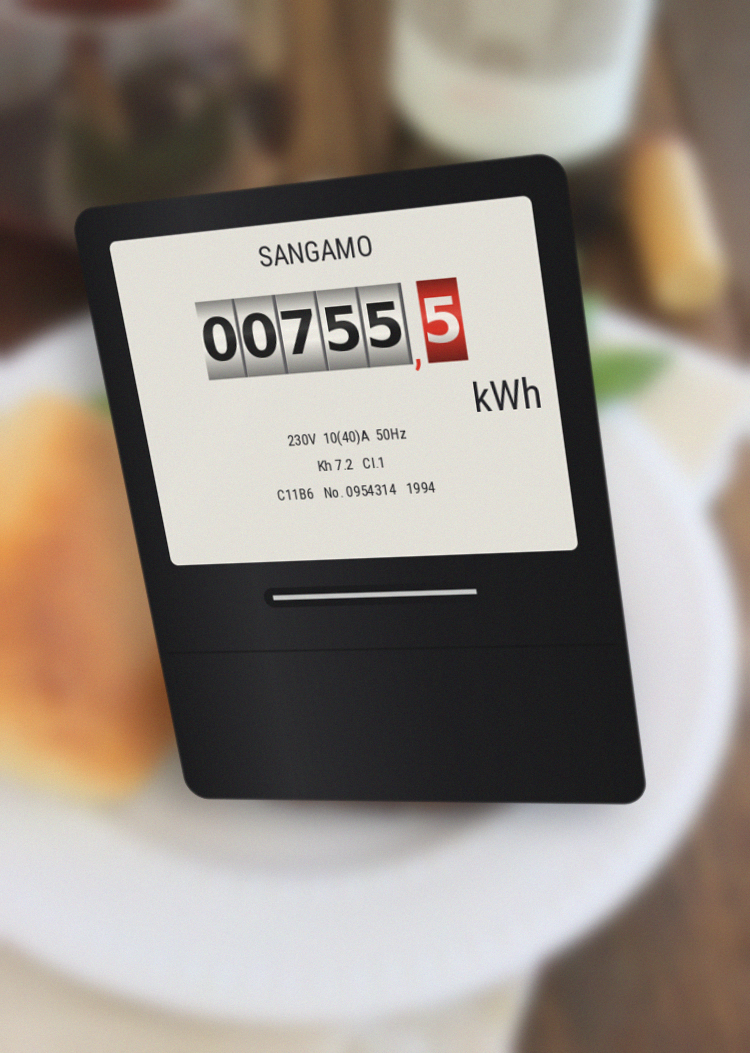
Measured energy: 755.5 kWh
